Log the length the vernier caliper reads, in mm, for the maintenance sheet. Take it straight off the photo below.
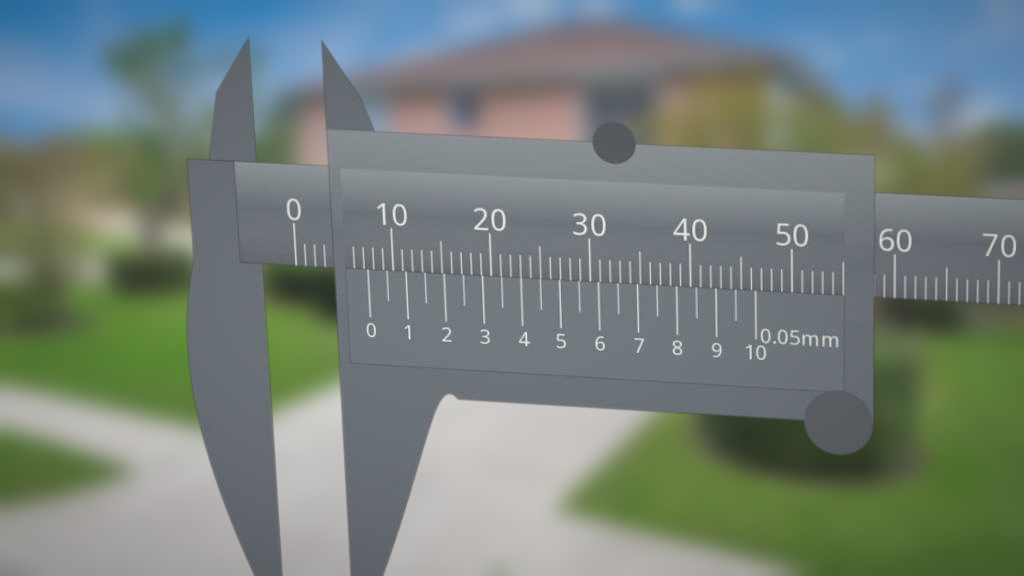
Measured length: 7.4 mm
